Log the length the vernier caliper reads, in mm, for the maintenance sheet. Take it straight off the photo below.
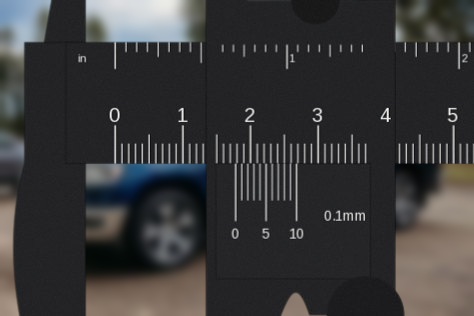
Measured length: 17.8 mm
